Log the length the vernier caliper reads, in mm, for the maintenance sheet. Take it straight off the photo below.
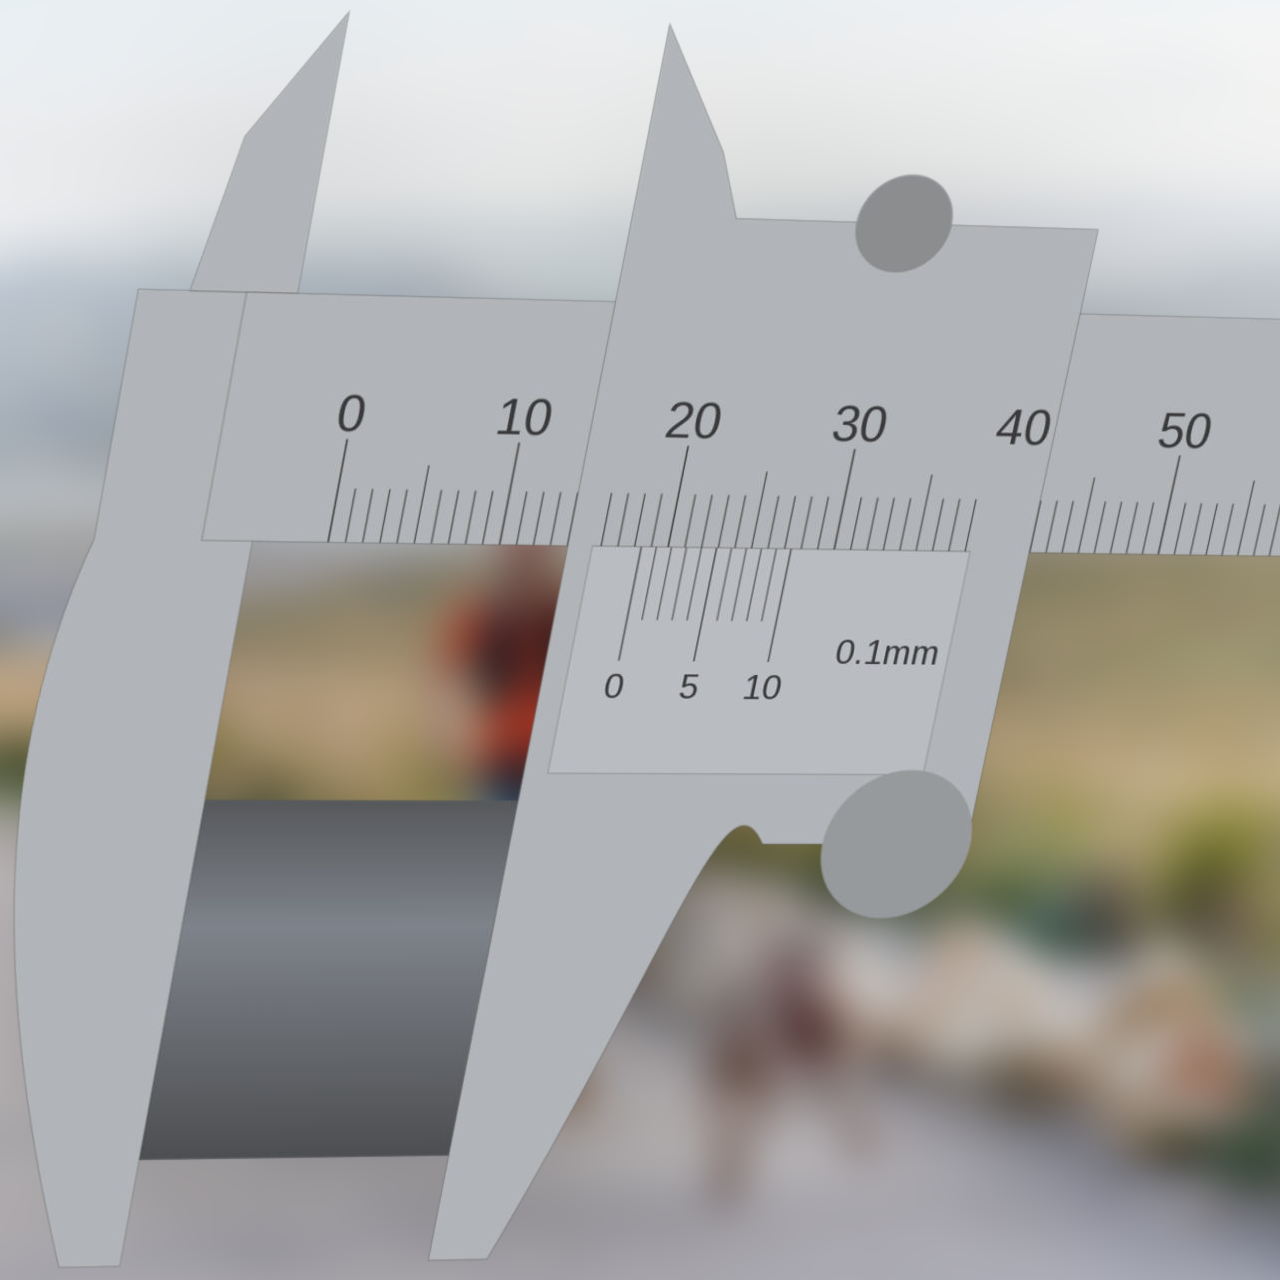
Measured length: 18.4 mm
